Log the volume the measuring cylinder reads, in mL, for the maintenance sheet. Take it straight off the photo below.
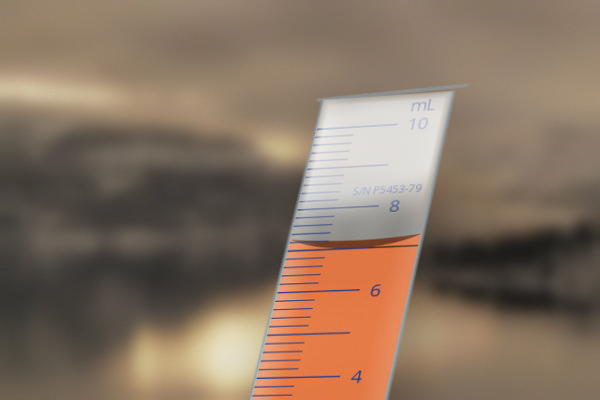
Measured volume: 7 mL
